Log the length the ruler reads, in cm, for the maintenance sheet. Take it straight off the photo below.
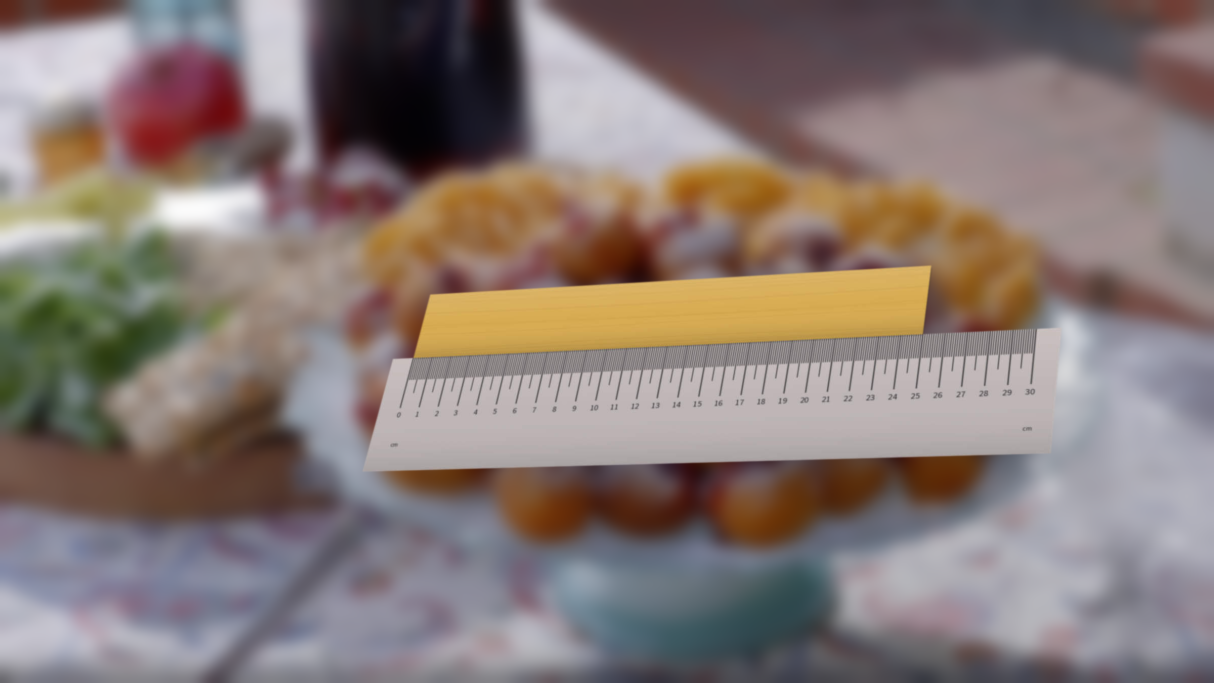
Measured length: 25 cm
